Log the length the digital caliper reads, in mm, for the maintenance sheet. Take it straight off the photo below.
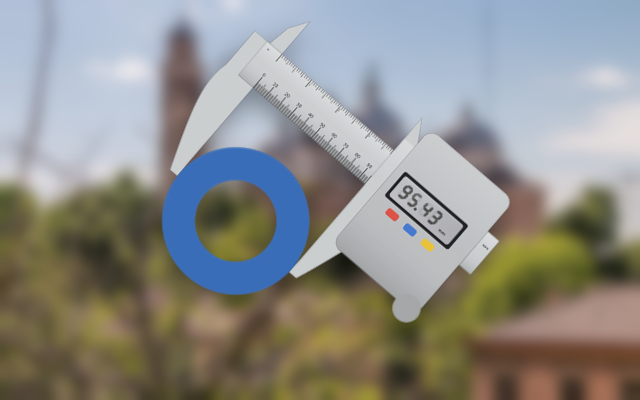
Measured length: 95.43 mm
